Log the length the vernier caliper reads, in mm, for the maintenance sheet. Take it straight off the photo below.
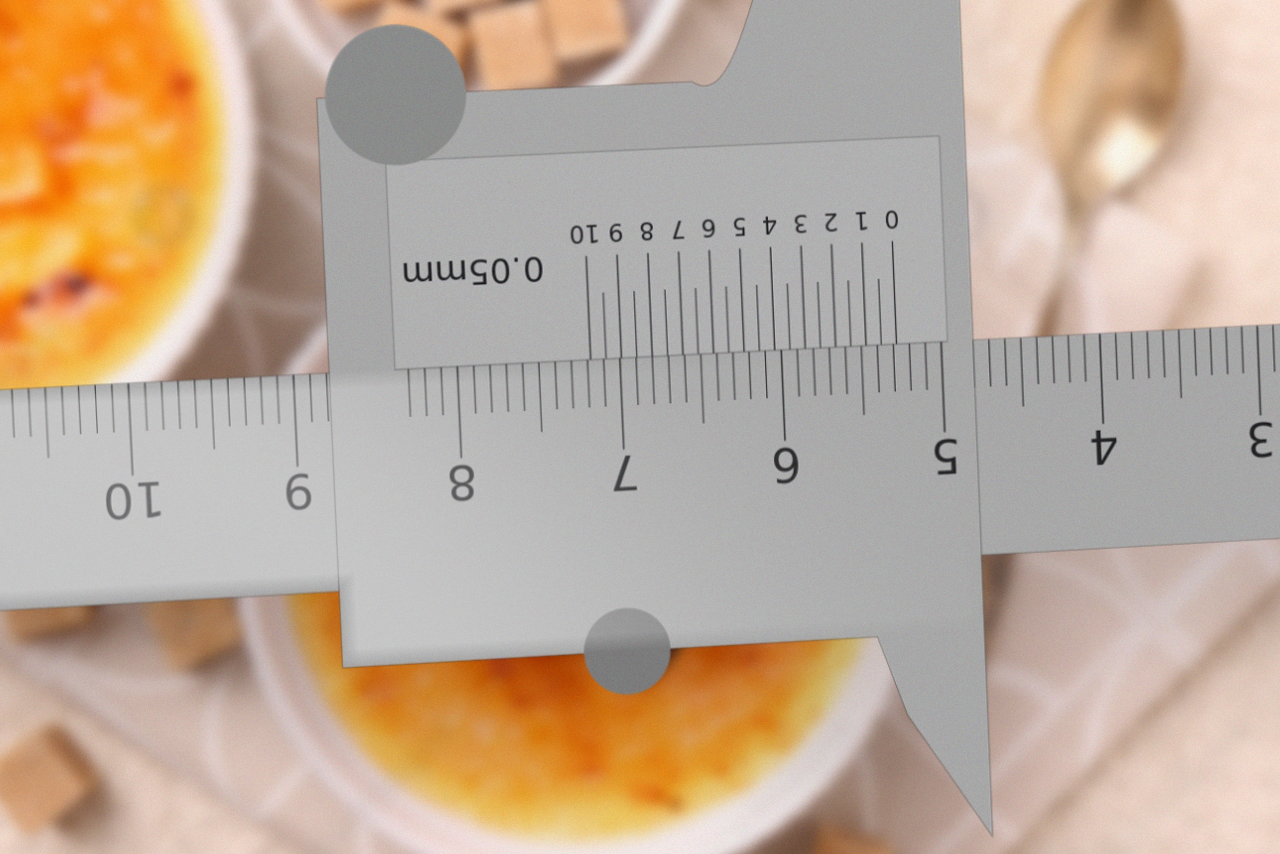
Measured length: 52.8 mm
